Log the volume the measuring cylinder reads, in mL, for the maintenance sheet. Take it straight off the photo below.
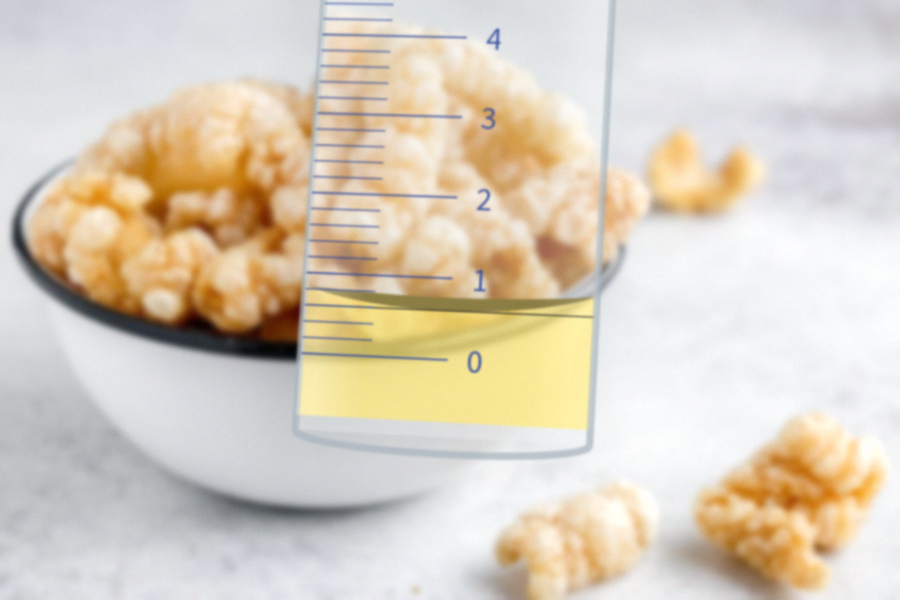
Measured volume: 0.6 mL
